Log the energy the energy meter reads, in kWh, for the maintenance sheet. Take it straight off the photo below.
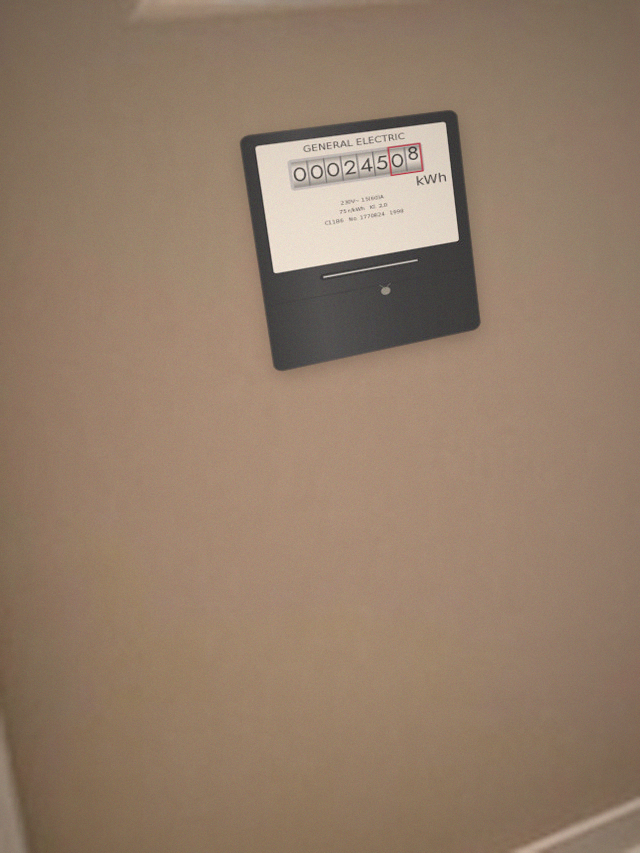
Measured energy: 245.08 kWh
